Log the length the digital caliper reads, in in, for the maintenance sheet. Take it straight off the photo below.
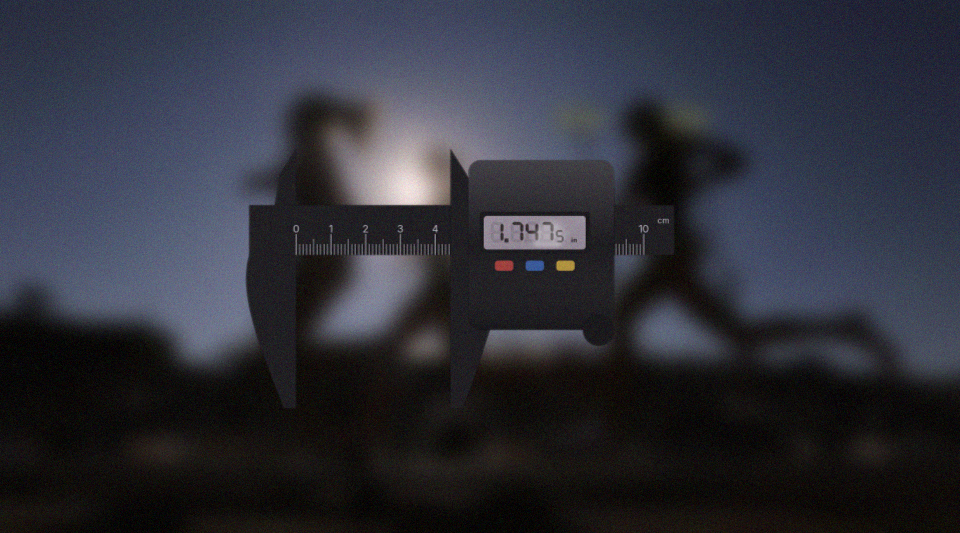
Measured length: 1.7475 in
